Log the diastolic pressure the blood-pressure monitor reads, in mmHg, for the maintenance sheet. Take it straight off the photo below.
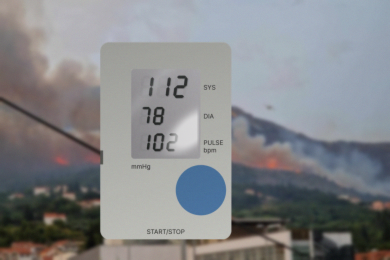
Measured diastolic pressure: 78 mmHg
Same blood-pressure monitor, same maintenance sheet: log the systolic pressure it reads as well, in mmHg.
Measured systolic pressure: 112 mmHg
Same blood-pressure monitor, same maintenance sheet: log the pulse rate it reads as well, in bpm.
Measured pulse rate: 102 bpm
